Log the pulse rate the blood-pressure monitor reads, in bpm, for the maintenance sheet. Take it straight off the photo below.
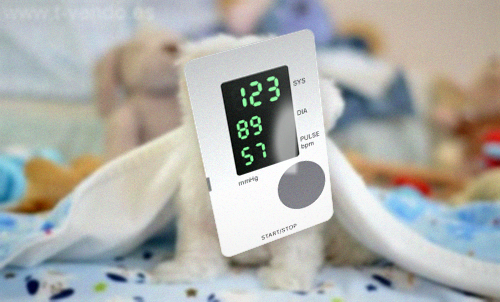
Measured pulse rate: 57 bpm
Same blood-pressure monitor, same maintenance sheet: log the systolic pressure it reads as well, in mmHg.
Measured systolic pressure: 123 mmHg
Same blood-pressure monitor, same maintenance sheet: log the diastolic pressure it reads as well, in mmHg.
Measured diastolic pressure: 89 mmHg
